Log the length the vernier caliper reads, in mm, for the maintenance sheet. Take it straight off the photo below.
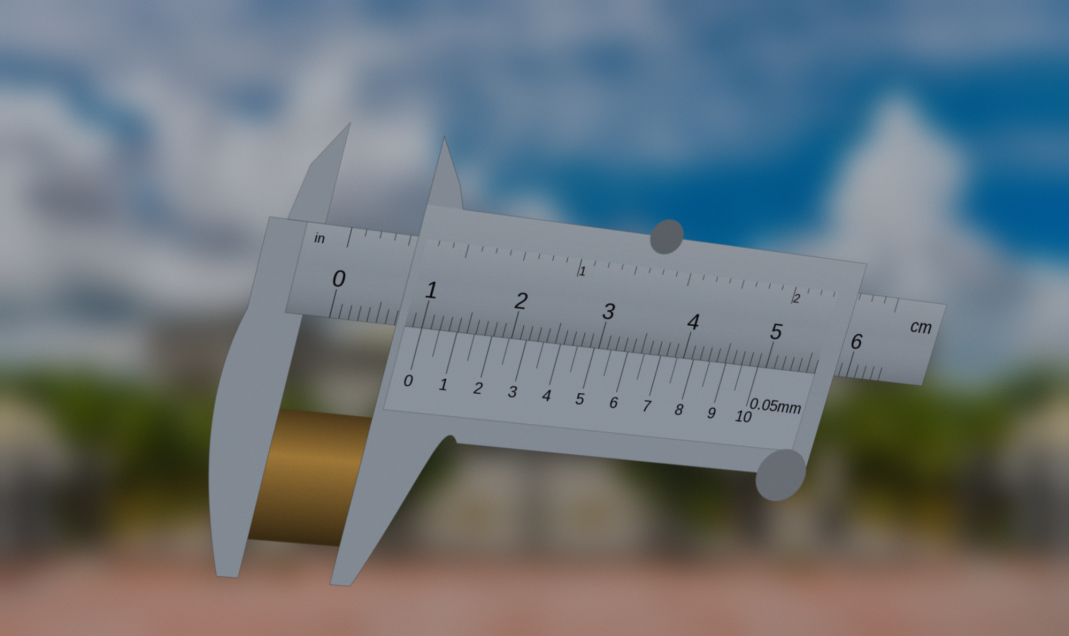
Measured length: 10.0 mm
